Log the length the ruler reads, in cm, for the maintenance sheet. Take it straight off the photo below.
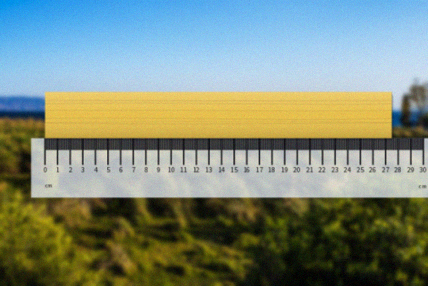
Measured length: 27.5 cm
